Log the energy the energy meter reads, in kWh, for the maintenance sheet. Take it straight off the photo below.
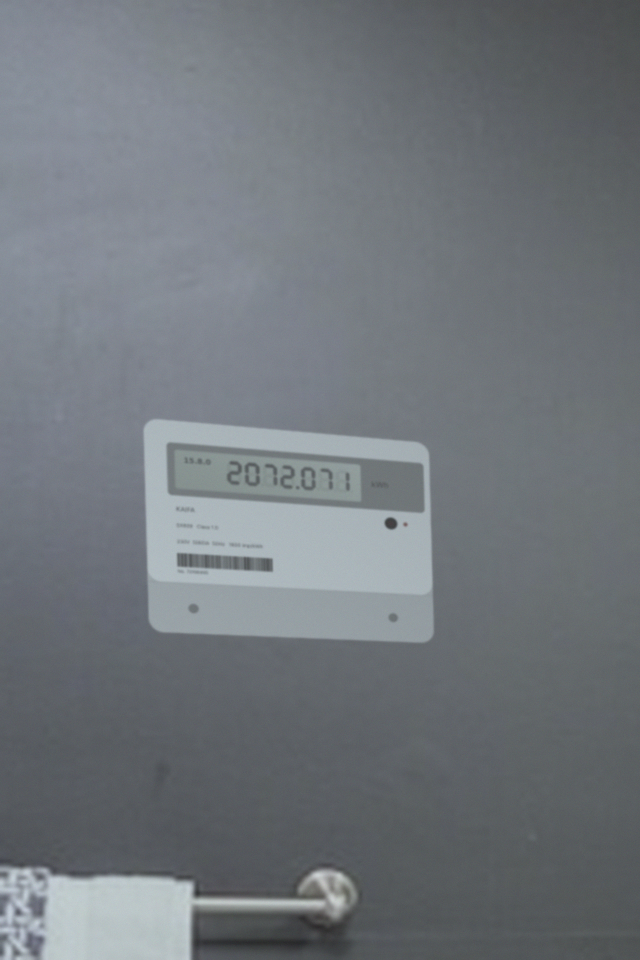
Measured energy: 2072.071 kWh
